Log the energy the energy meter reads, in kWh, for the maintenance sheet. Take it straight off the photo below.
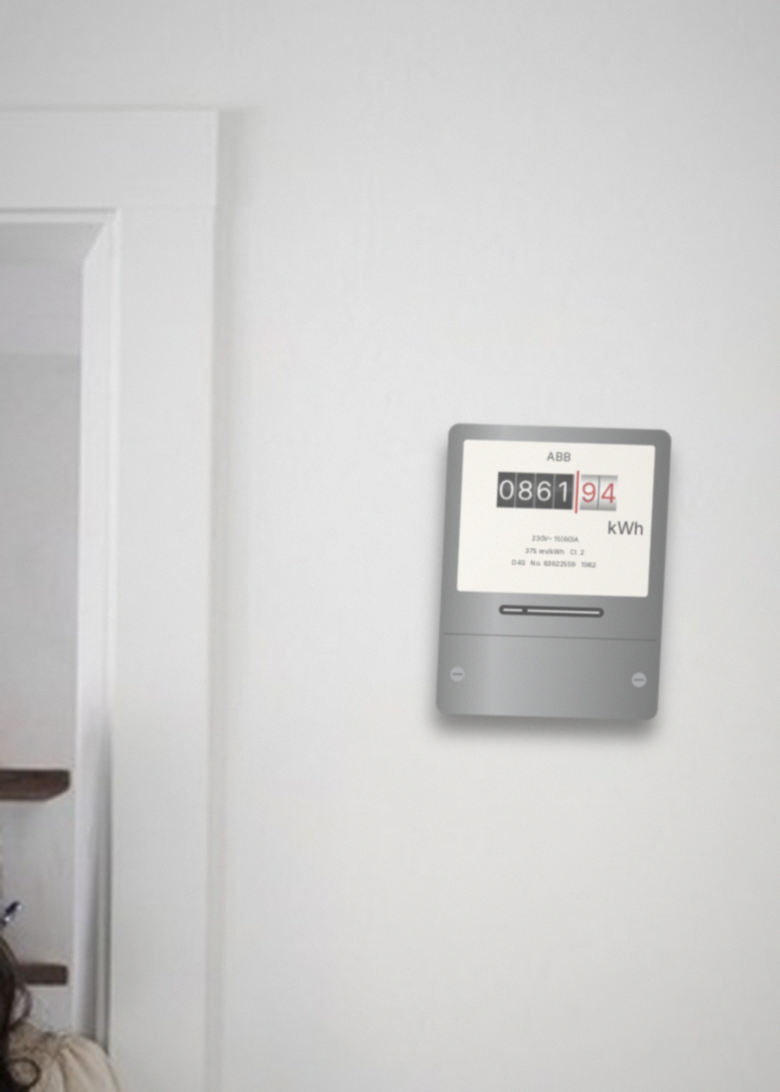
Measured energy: 861.94 kWh
